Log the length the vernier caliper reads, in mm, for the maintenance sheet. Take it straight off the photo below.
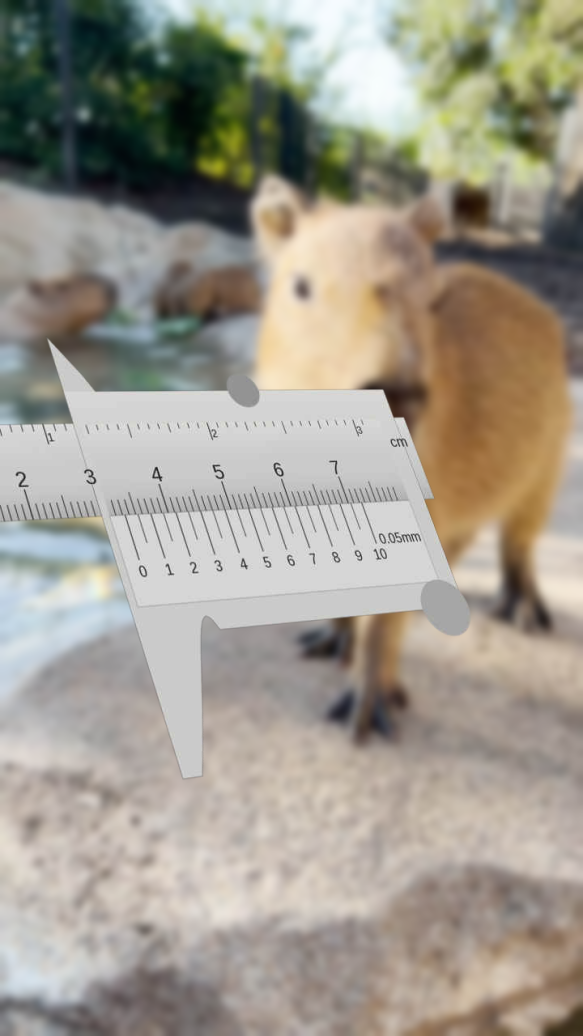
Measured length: 33.4 mm
